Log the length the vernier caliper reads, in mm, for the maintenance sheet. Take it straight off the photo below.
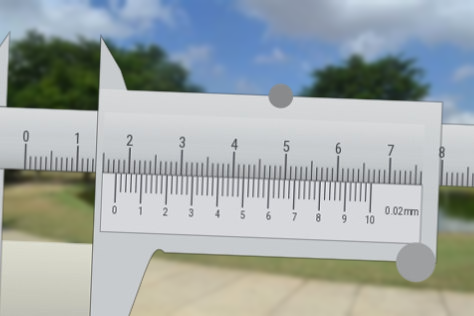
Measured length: 17.5 mm
